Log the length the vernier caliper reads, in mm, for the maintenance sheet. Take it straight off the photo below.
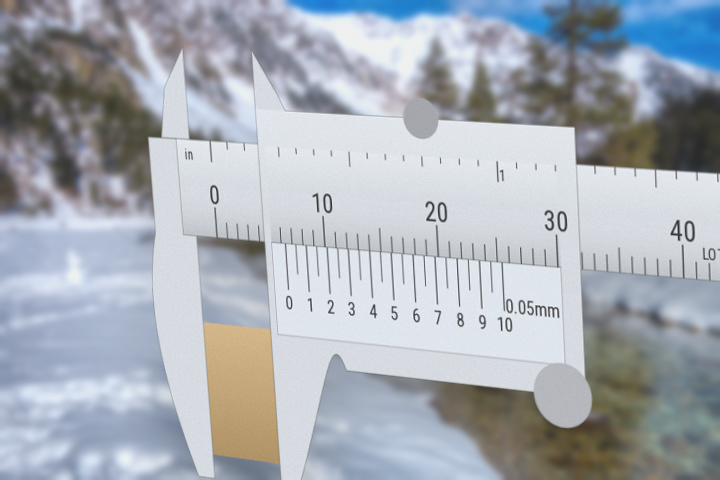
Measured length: 6.4 mm
